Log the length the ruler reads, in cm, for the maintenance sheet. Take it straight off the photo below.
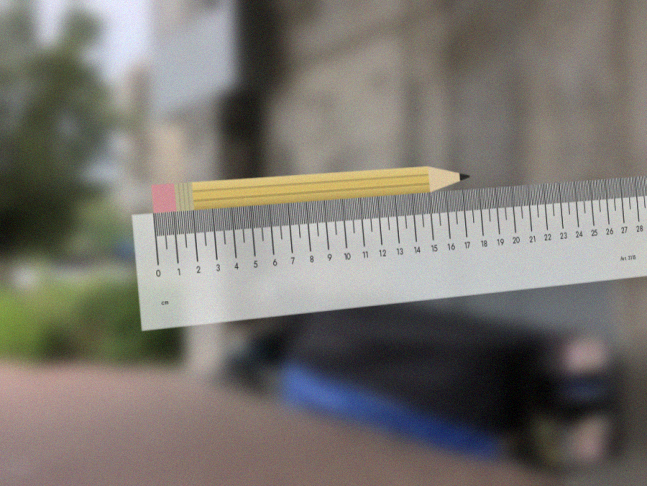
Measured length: 17.5 cm
